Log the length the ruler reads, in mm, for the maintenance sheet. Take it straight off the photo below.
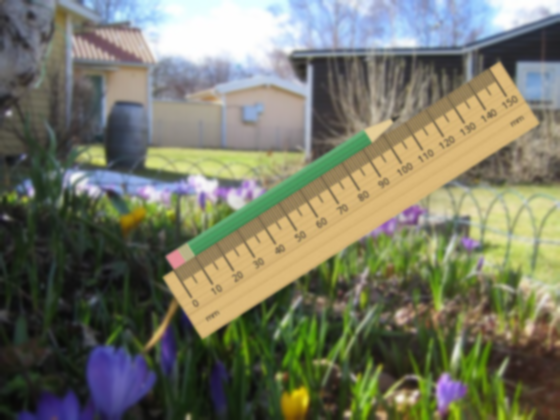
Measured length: 110 mm
